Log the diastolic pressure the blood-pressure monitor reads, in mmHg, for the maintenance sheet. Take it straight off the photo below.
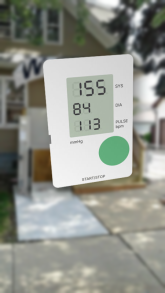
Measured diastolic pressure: 84 mmHg
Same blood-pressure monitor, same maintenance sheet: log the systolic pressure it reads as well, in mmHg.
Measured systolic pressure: 155 mmHg
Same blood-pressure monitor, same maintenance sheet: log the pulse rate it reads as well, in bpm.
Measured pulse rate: 113 bpm
